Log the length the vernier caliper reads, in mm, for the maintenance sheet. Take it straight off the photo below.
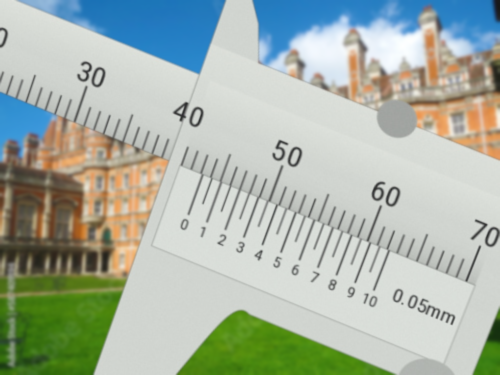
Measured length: 43.2 mm
